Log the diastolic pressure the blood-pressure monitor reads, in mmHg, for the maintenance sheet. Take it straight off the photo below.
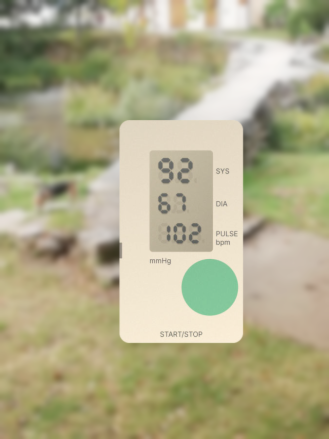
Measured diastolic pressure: 67 mmHg
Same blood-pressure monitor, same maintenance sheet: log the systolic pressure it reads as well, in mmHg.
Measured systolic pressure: 92 mmHg
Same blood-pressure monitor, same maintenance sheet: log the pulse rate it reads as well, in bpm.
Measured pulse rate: 102 bpm
